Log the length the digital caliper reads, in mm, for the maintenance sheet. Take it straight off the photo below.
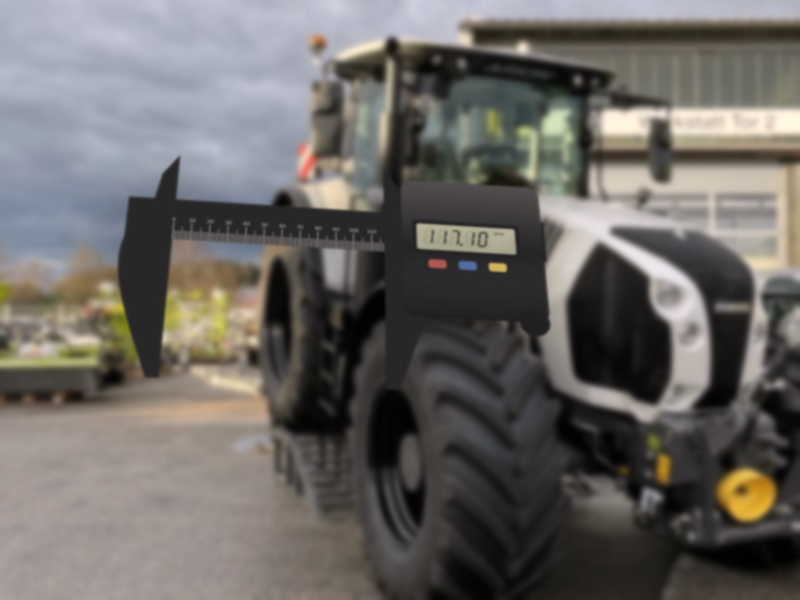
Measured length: 117.10 mm
